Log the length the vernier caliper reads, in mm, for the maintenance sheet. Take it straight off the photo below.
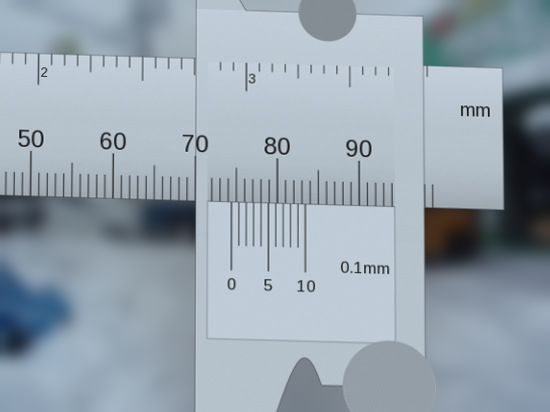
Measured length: 74.4 mm
